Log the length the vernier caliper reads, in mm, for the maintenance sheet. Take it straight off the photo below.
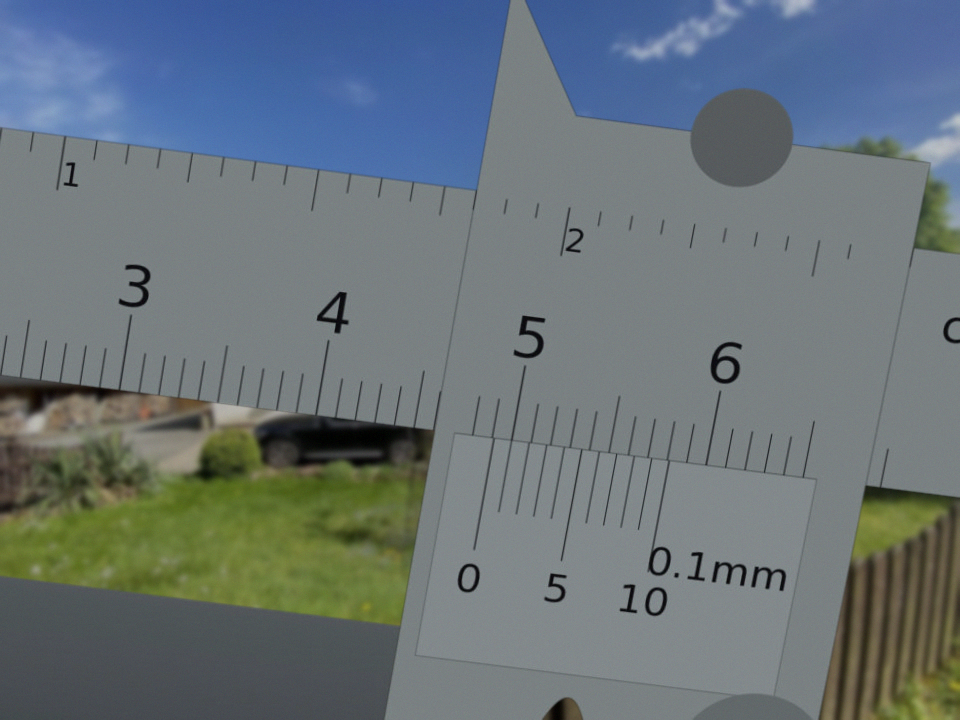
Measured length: 49.1 mm
